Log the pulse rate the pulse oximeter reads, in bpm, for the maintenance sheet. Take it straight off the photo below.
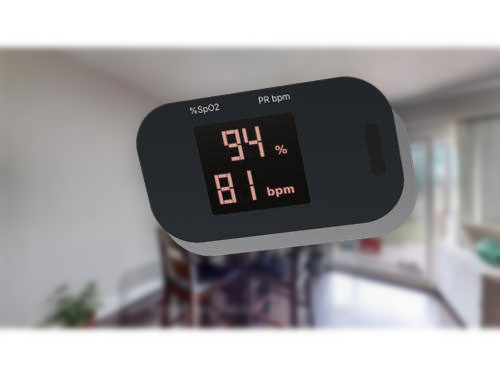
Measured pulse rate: 81 bpm
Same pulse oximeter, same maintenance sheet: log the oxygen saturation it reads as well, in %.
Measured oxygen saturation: 94 %
